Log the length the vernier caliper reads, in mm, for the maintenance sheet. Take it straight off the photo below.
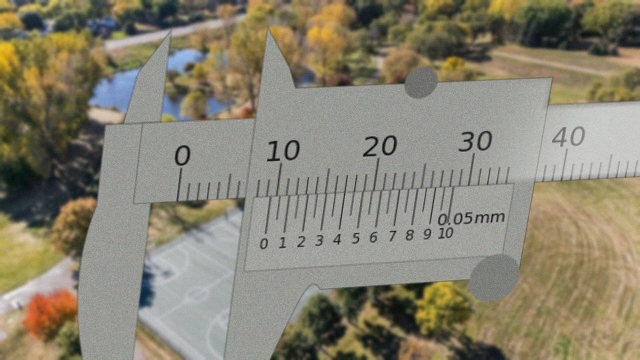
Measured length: 9.4 mm
